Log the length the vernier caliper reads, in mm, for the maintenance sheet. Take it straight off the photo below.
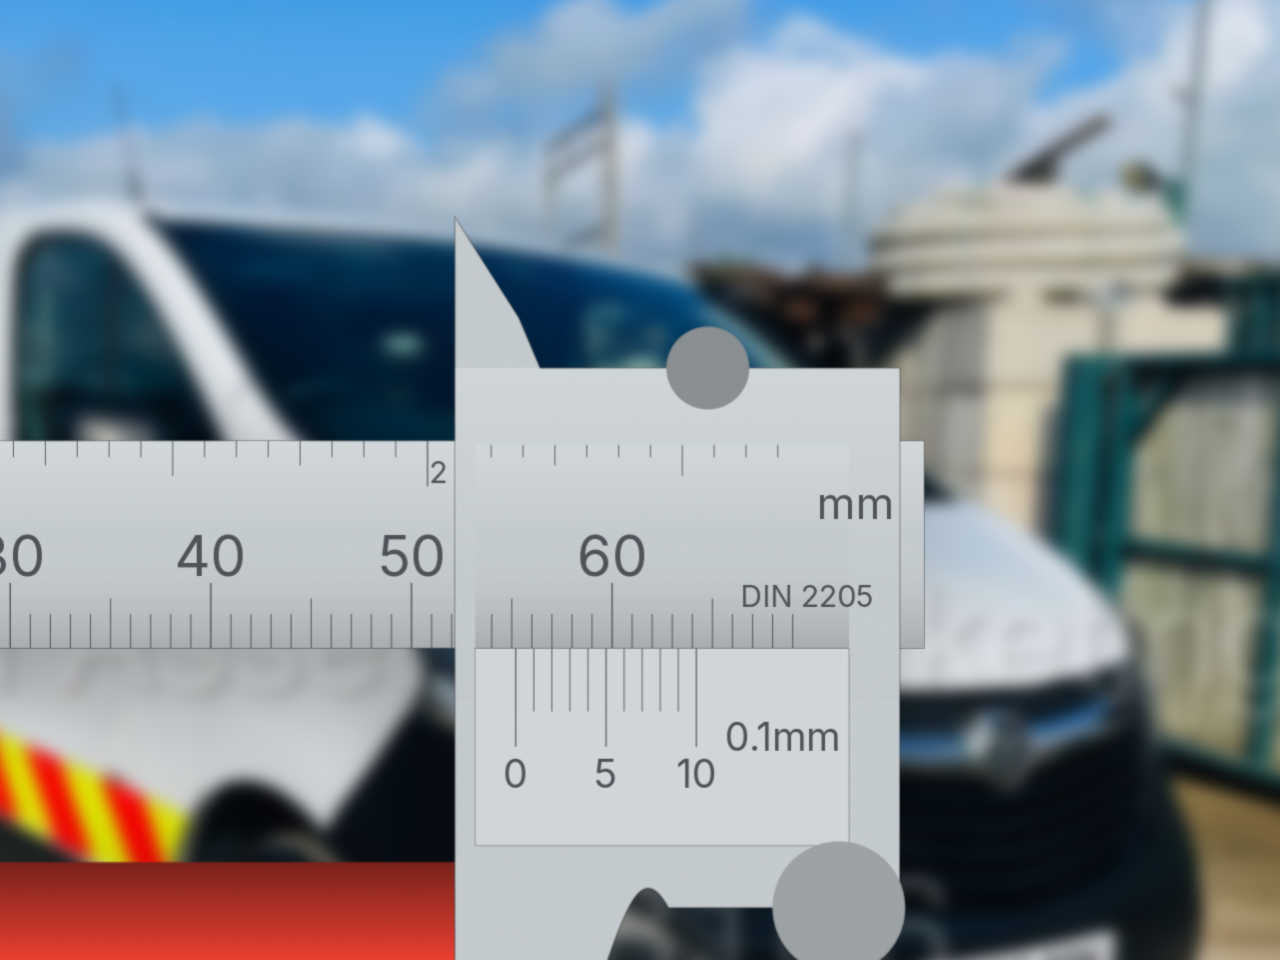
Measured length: 55.2 mm
